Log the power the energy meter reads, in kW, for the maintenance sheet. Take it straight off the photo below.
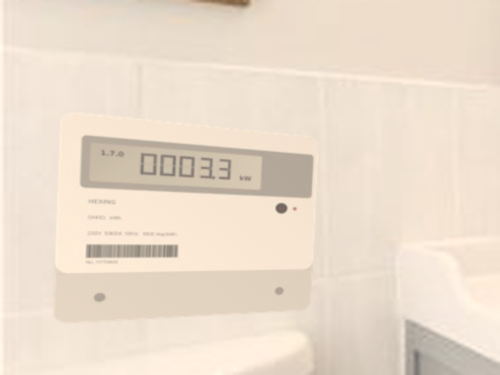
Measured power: 3.3 kW
